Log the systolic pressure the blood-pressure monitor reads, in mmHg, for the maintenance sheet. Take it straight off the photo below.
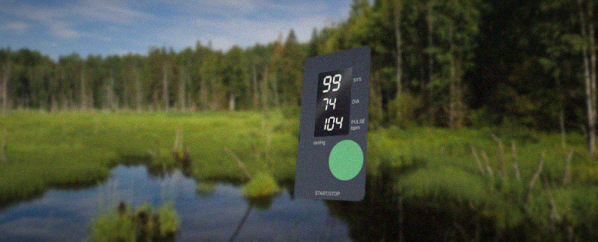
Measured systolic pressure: 99 mmHg
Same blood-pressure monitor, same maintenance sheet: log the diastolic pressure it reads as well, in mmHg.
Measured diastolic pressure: 74 mmHg
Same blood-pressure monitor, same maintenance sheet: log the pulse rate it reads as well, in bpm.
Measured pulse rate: 104 bpm
